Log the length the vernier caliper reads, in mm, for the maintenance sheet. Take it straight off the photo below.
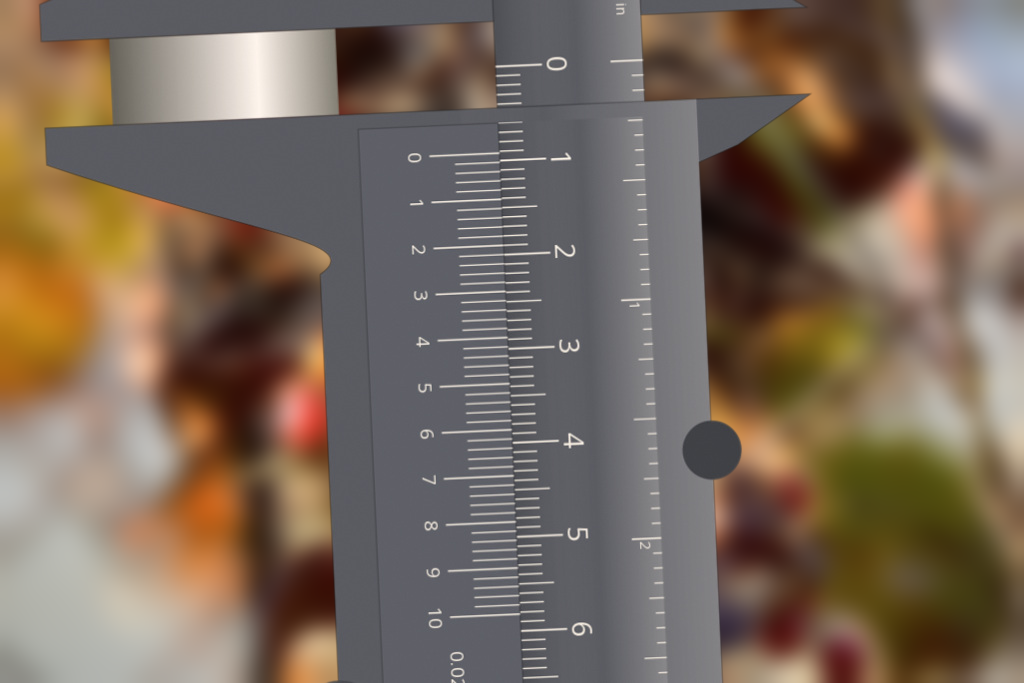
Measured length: 9.2 mm
